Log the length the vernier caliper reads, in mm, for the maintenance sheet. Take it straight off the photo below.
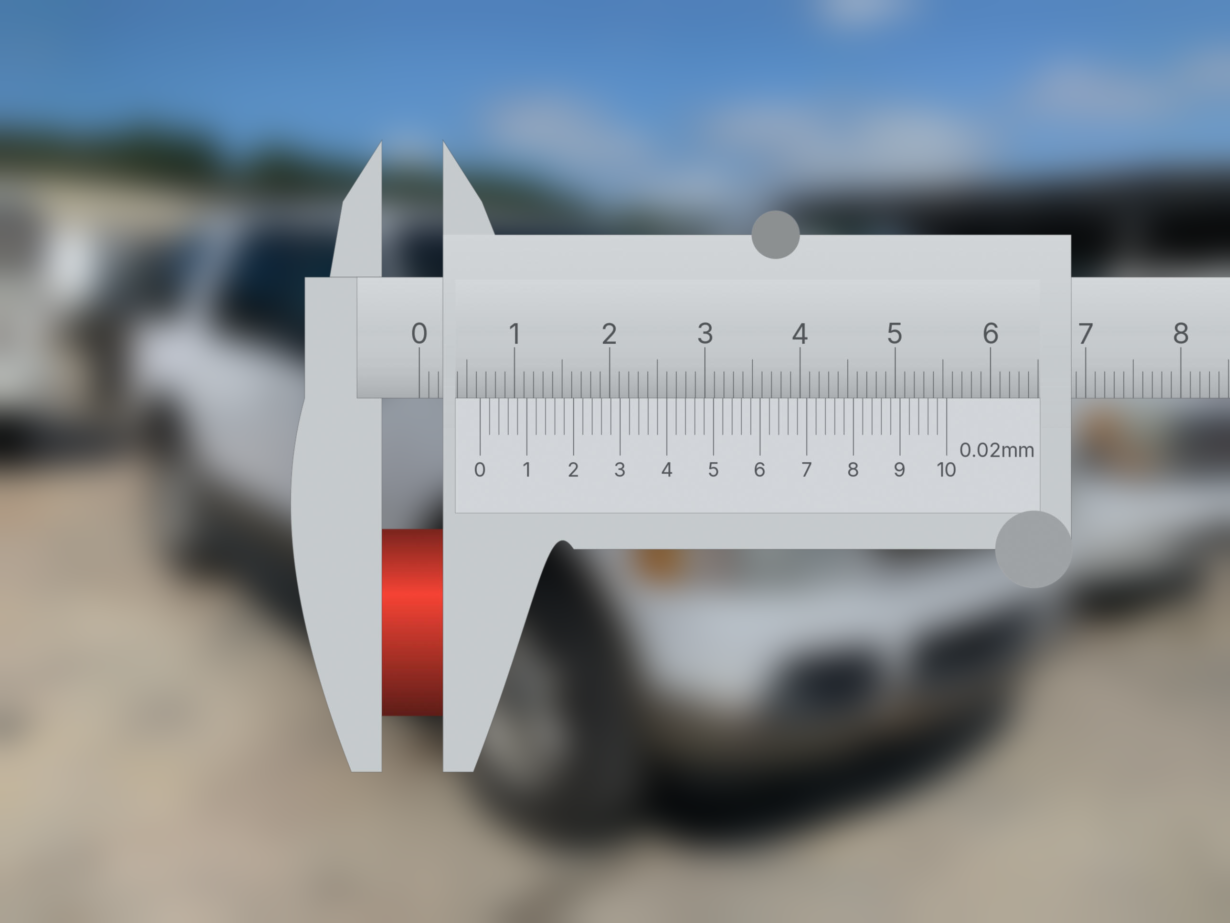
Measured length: 6.4 mm
